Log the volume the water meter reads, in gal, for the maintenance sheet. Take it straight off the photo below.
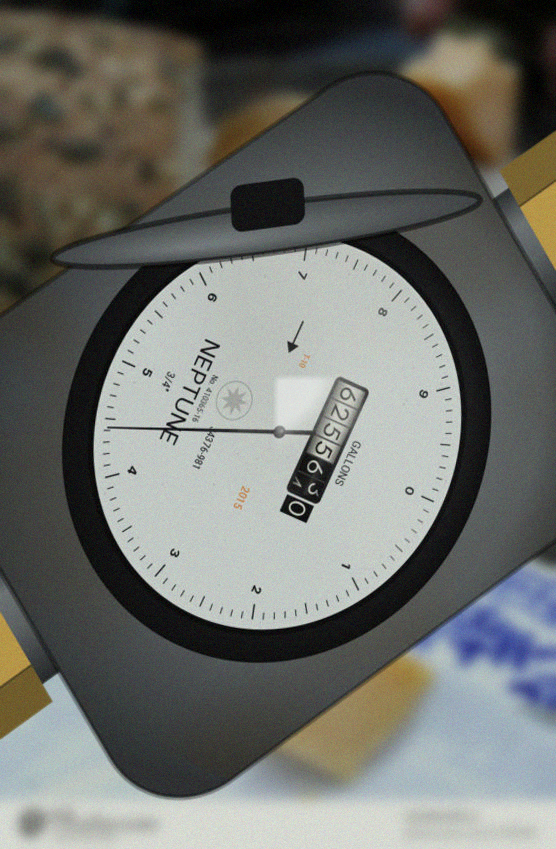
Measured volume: 6255634.4 gal
